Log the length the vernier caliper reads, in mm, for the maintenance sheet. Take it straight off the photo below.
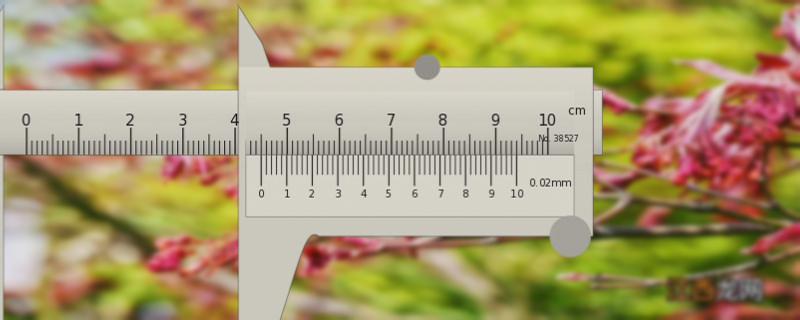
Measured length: 45.0 mm
